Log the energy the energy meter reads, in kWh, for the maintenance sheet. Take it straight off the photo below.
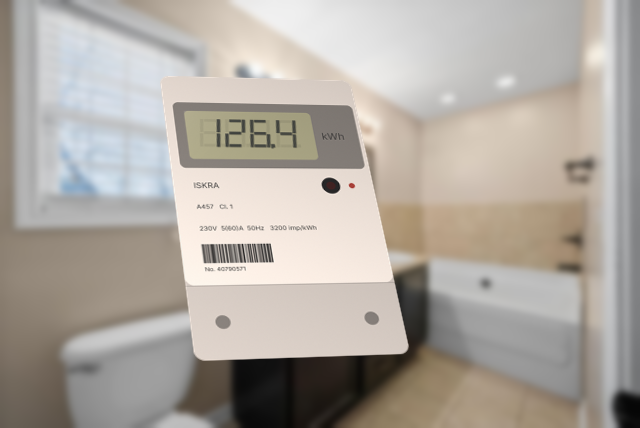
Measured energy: 126.4 kWh
